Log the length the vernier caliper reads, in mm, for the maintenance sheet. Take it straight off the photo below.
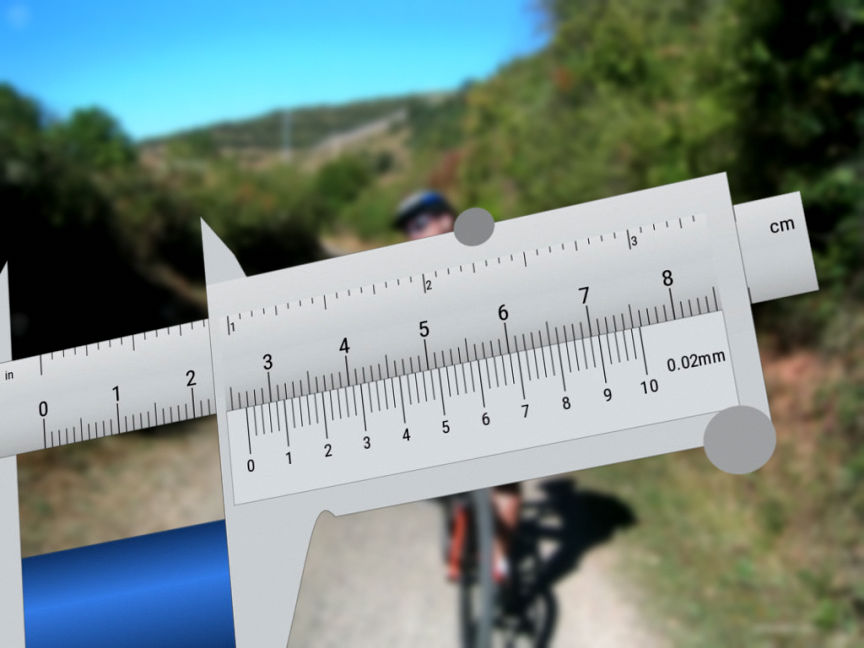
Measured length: 26.8 mm
